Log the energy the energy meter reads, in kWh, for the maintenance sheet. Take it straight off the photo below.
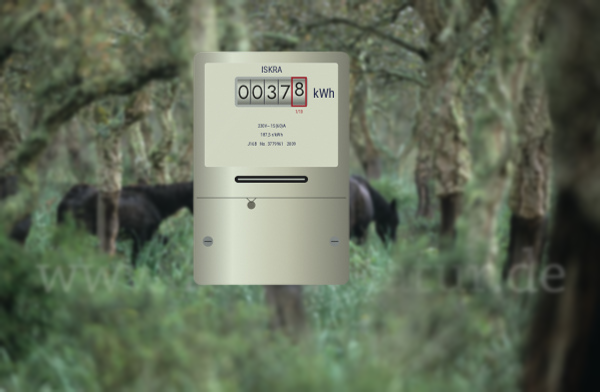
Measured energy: 37.8 kWh
